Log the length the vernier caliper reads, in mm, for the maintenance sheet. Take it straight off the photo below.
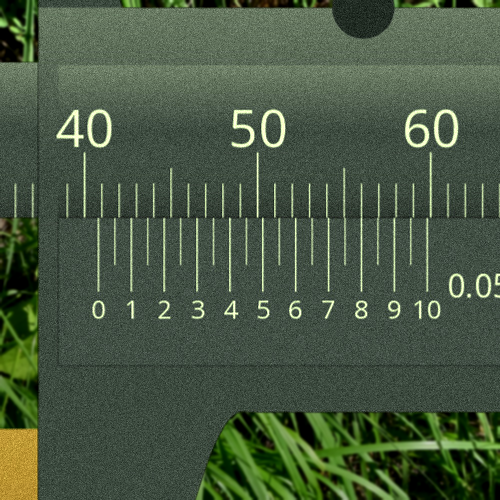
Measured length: 40.8 mm
